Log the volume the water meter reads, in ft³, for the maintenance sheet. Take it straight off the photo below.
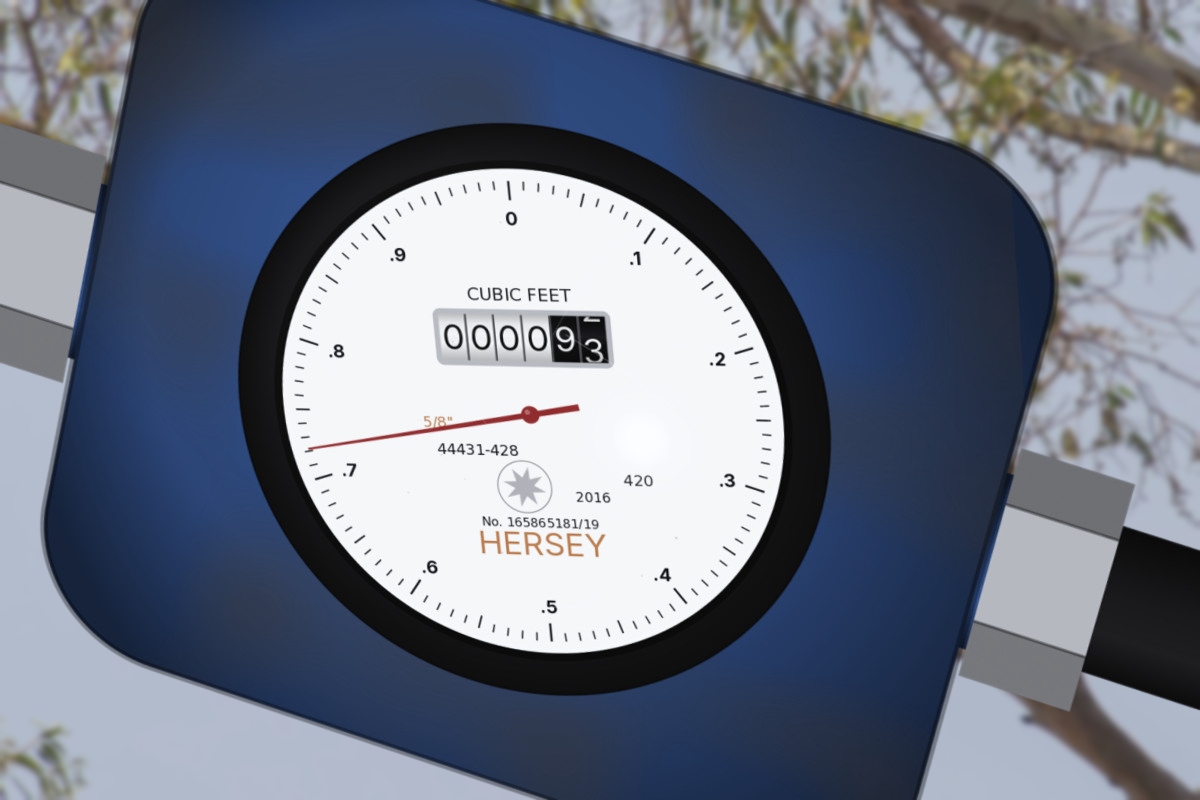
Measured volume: 92.72 ft³
